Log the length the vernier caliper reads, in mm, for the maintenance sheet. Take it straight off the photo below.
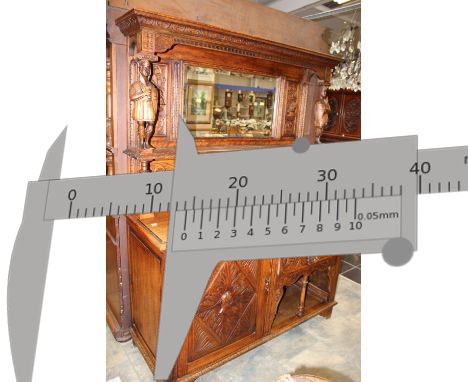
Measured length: 14.2 mm
